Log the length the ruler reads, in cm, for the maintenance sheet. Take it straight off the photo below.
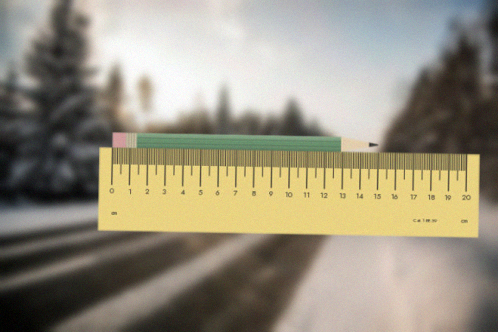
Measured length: 15 cm
